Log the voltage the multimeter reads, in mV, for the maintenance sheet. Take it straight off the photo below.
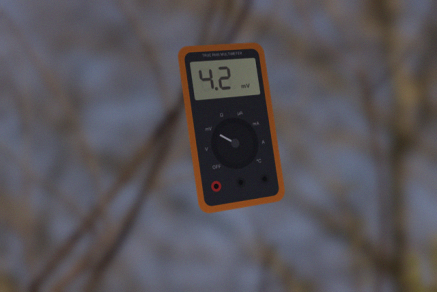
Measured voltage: 4.2 mV
